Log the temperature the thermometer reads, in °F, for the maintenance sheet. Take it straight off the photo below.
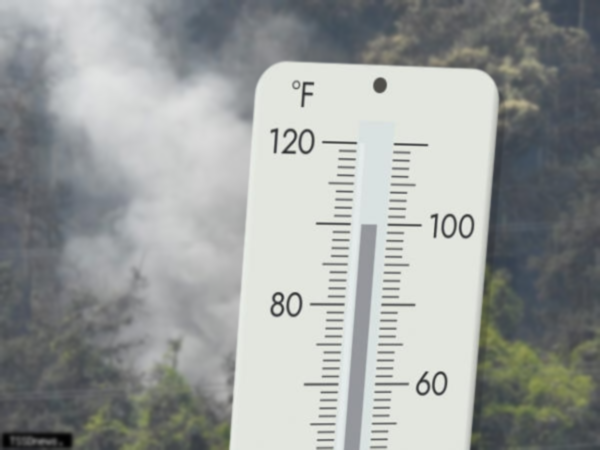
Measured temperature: 100 °F
